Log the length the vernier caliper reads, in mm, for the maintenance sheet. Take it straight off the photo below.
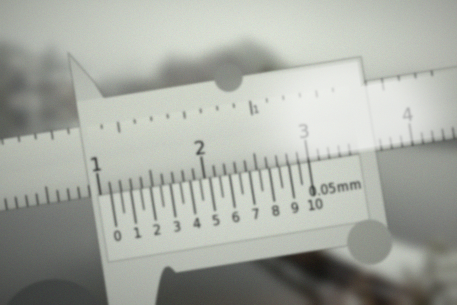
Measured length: 11.0 mm
